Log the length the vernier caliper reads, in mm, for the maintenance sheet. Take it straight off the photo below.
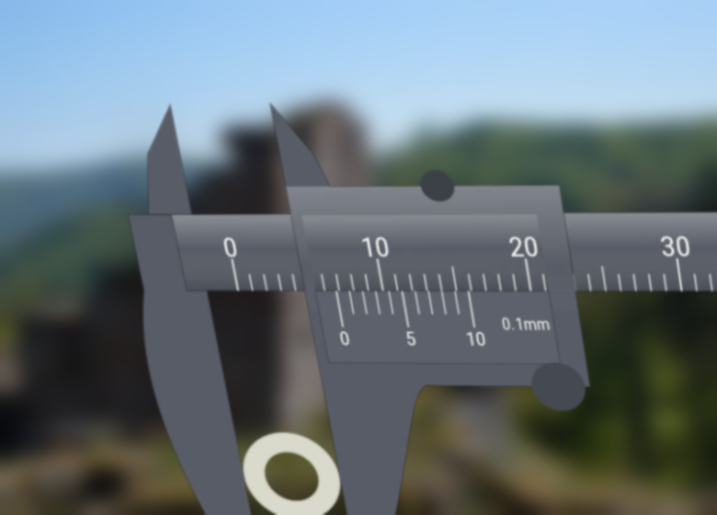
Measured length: 6.8 mm
